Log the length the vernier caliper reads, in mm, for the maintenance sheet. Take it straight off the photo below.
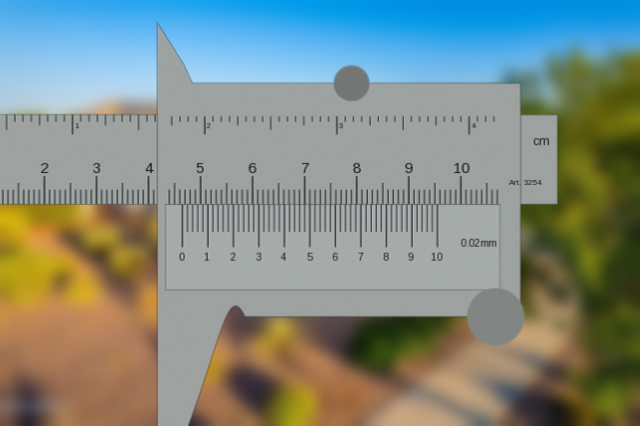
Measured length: 46.5 mm
